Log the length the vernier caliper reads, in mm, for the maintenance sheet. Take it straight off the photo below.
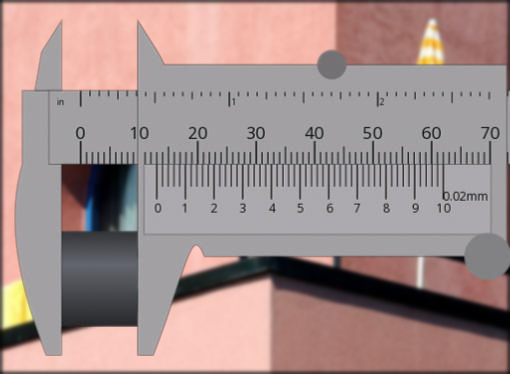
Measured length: 13.0 mm
